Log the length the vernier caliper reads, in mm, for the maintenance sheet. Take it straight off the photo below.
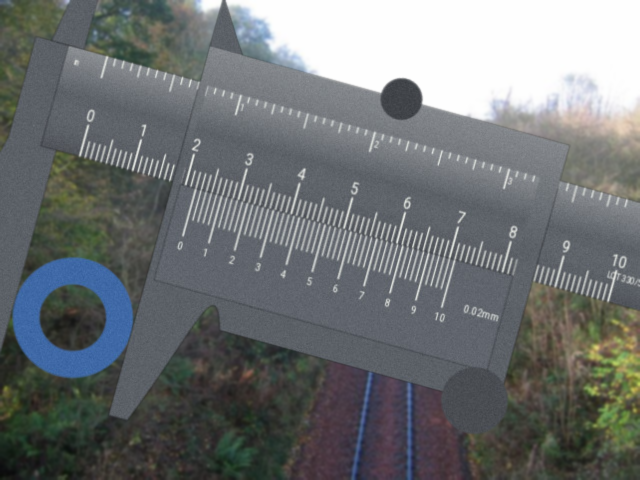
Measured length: 22.0 mm
